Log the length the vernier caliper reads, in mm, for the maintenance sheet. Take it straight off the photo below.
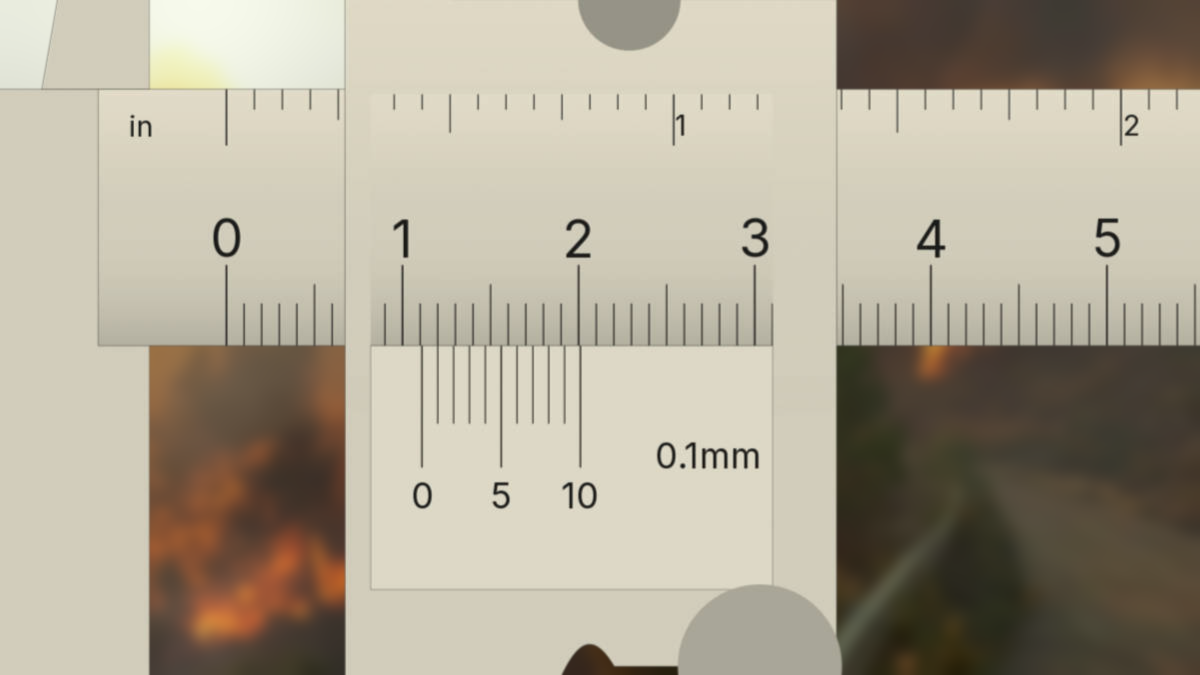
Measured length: 11.1 mm
